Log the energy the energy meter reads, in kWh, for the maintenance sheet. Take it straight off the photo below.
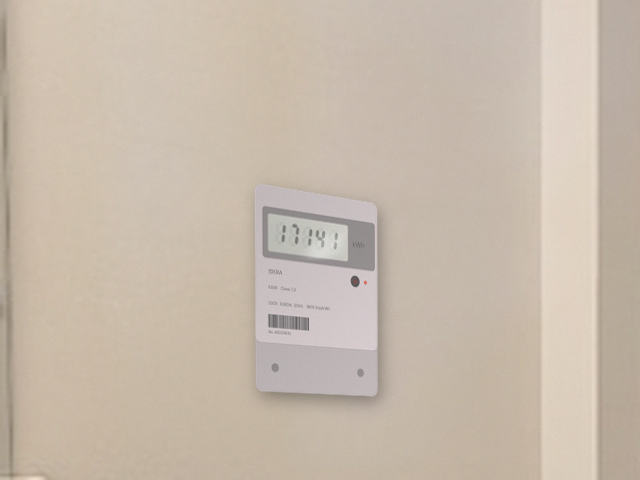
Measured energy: 17141 kWh
